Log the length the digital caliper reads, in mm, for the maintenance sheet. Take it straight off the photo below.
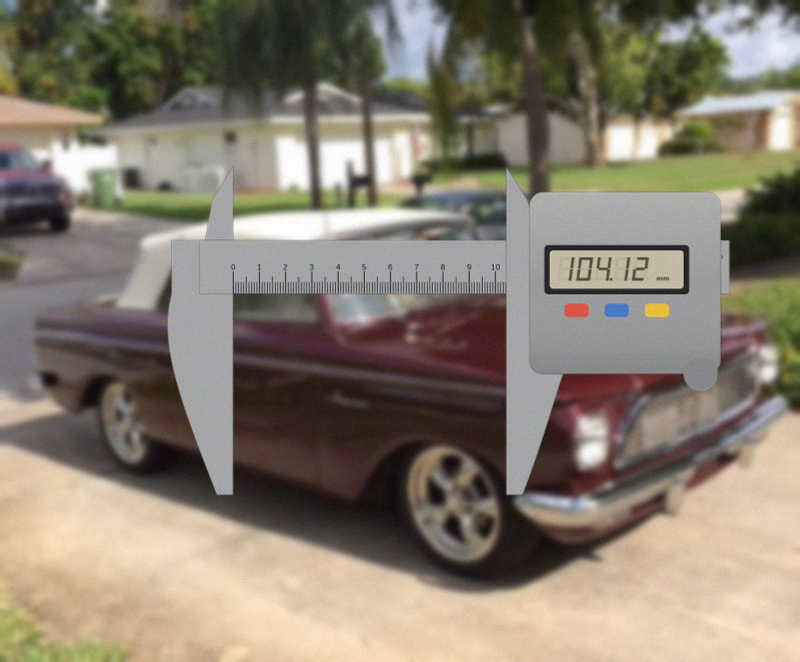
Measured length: 104.12 mm
